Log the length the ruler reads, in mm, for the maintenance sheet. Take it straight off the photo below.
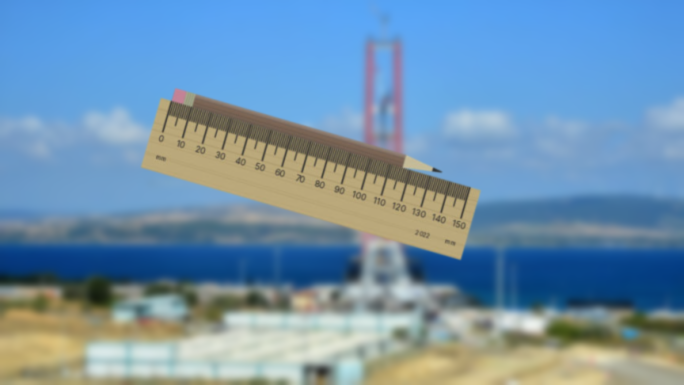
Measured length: 135 mm
